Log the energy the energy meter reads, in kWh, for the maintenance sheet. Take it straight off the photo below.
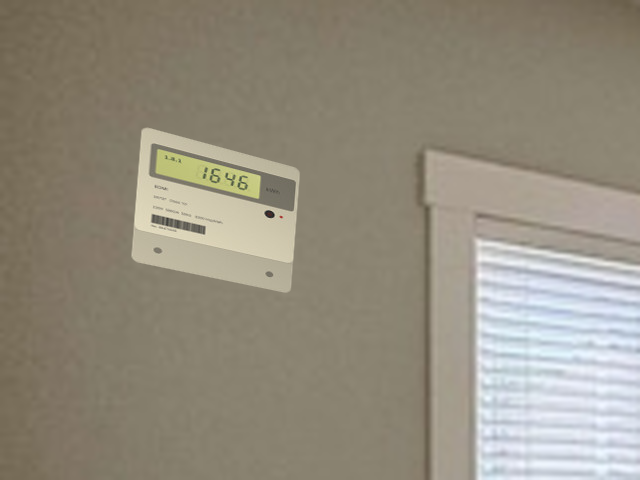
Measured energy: 1646 kWh
